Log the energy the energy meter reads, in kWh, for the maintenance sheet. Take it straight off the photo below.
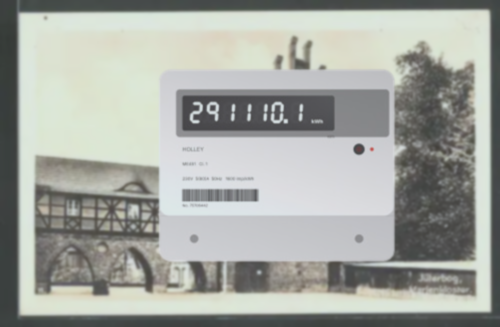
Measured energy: 291110.1 kWh
